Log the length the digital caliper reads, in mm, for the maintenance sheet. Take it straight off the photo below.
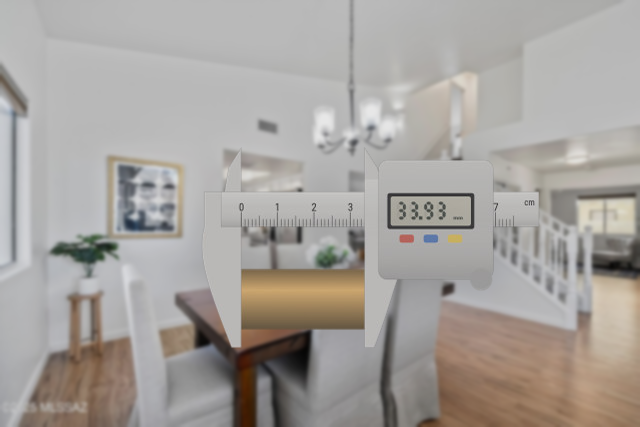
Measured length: 33.93 mm
